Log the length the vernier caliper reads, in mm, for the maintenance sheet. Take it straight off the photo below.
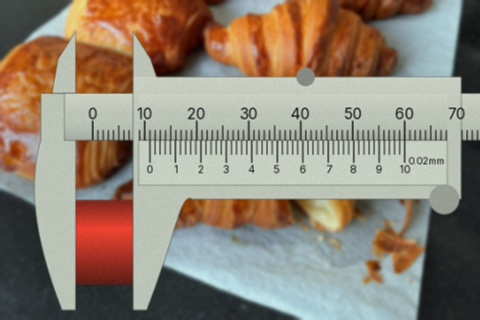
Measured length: 11.0 mm
